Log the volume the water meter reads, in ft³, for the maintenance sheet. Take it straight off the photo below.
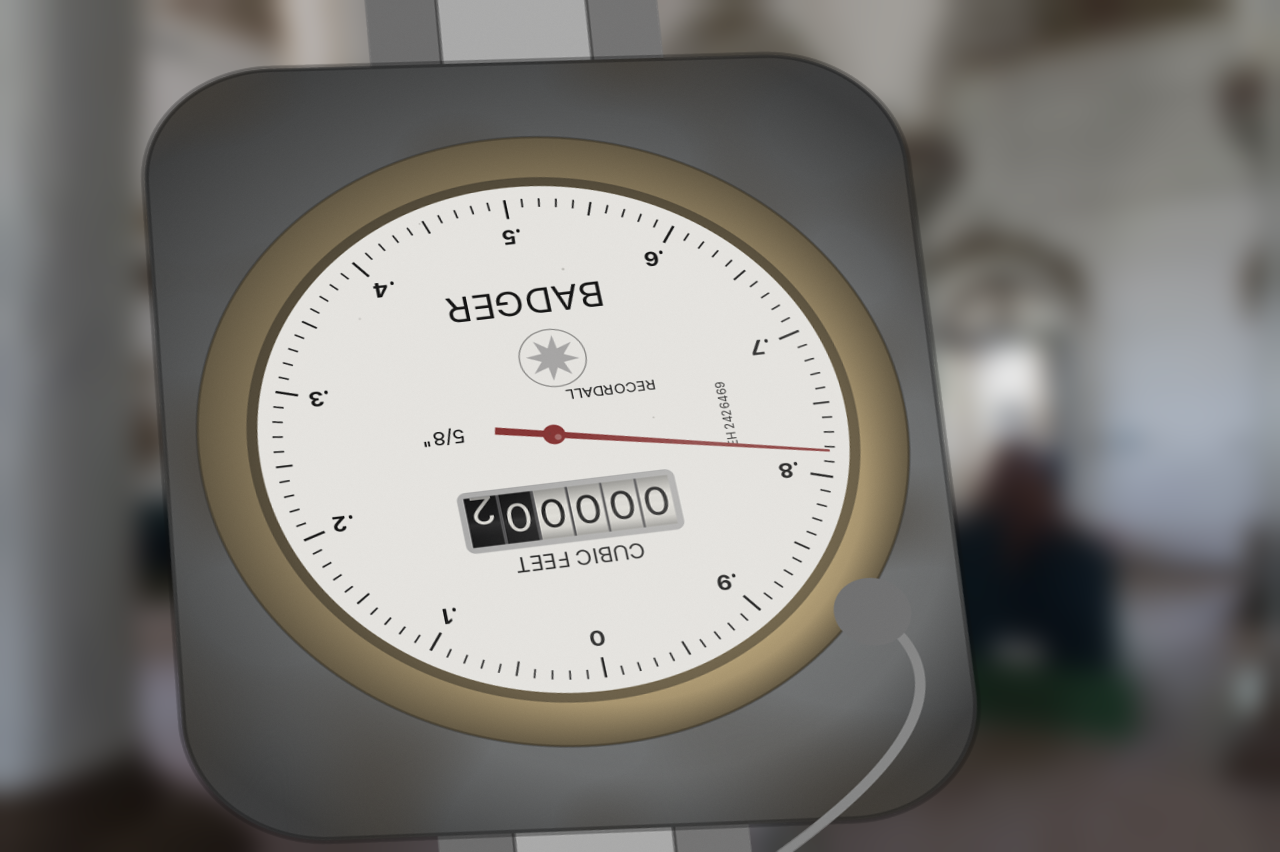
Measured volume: 1.78 ft³
